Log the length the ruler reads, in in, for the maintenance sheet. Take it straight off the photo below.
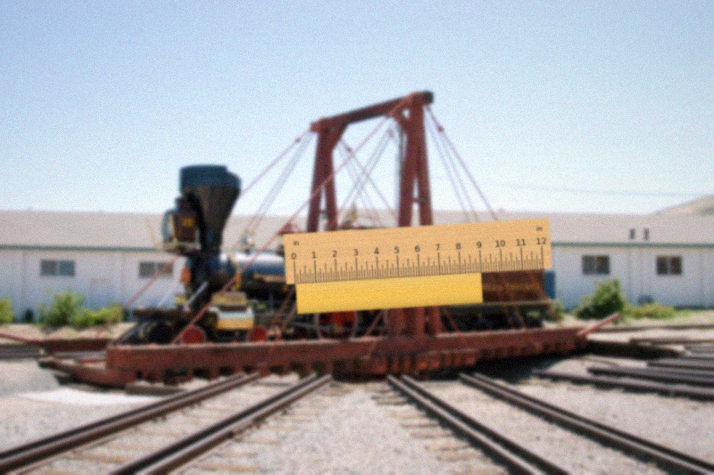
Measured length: 9 in
